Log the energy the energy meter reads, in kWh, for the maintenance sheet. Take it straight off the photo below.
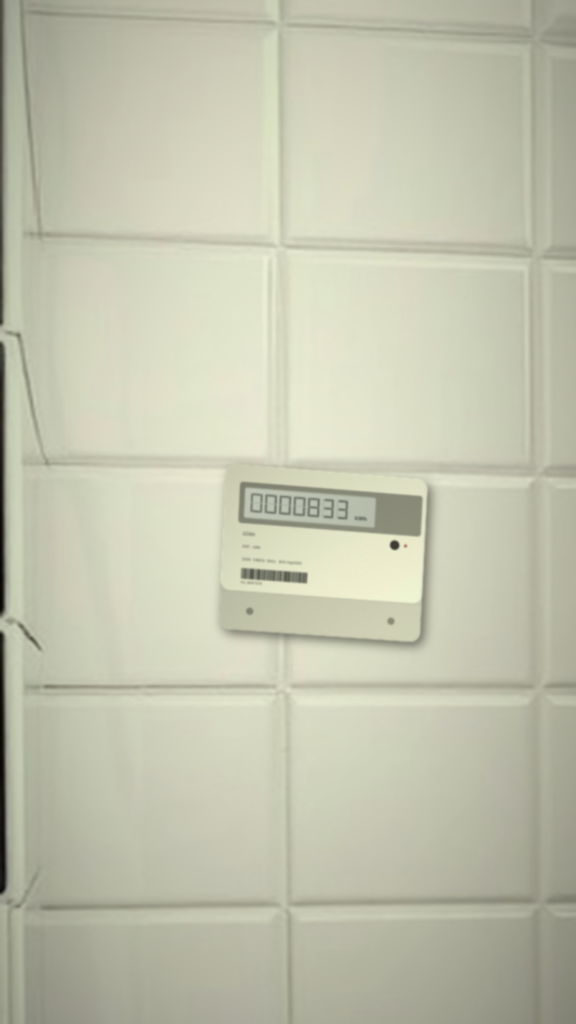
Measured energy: 833 kWh
